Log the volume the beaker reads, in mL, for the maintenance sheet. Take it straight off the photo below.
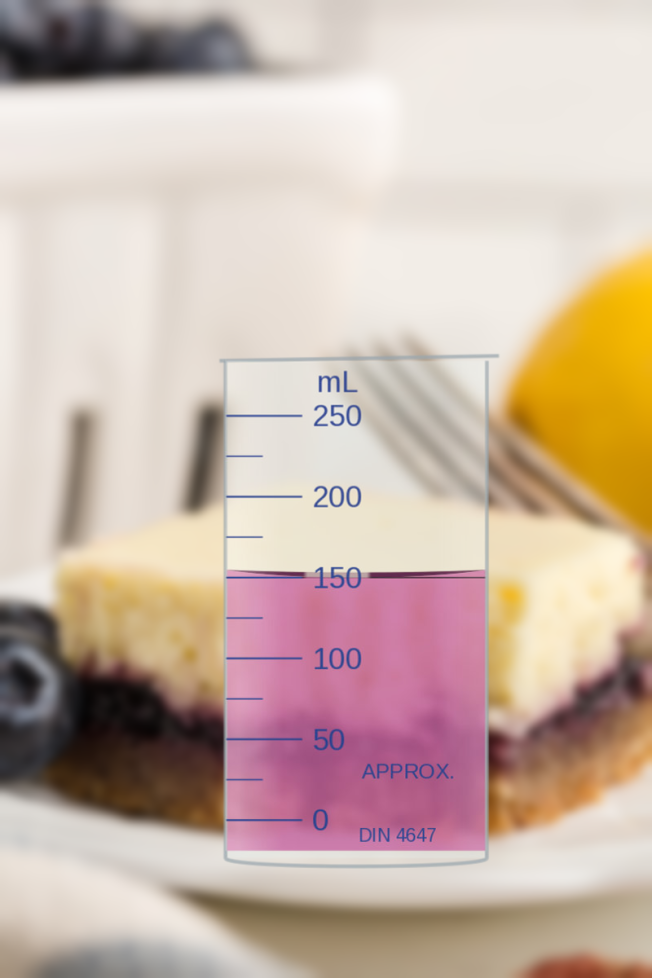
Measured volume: 150 mL
